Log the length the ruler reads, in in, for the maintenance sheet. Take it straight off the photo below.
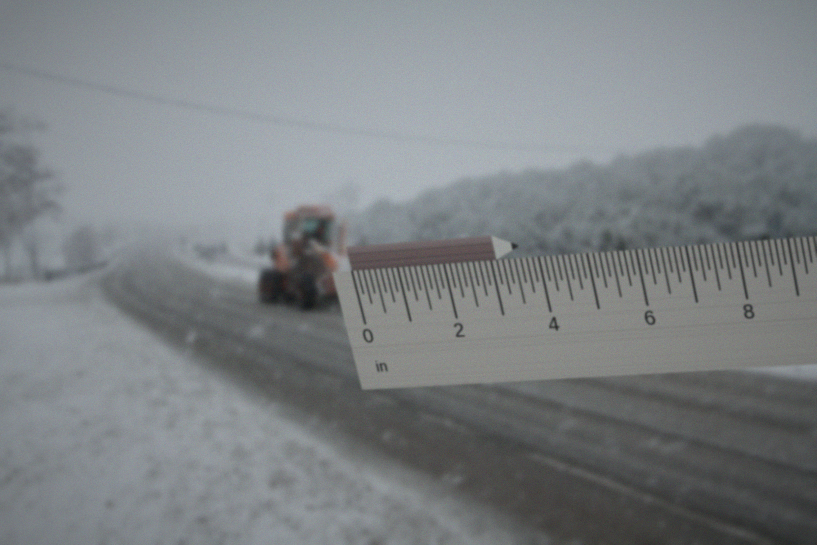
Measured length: 3.625 in
